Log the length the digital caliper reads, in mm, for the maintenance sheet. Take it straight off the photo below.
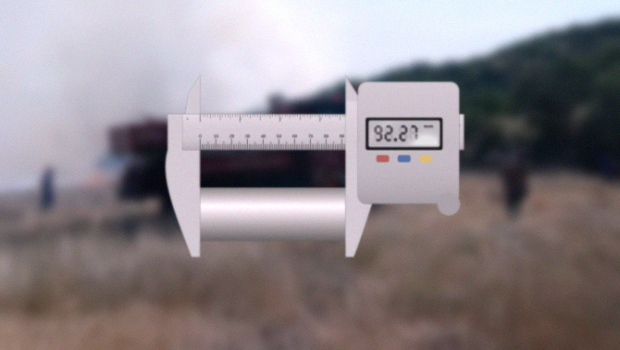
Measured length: 92.27 mm
